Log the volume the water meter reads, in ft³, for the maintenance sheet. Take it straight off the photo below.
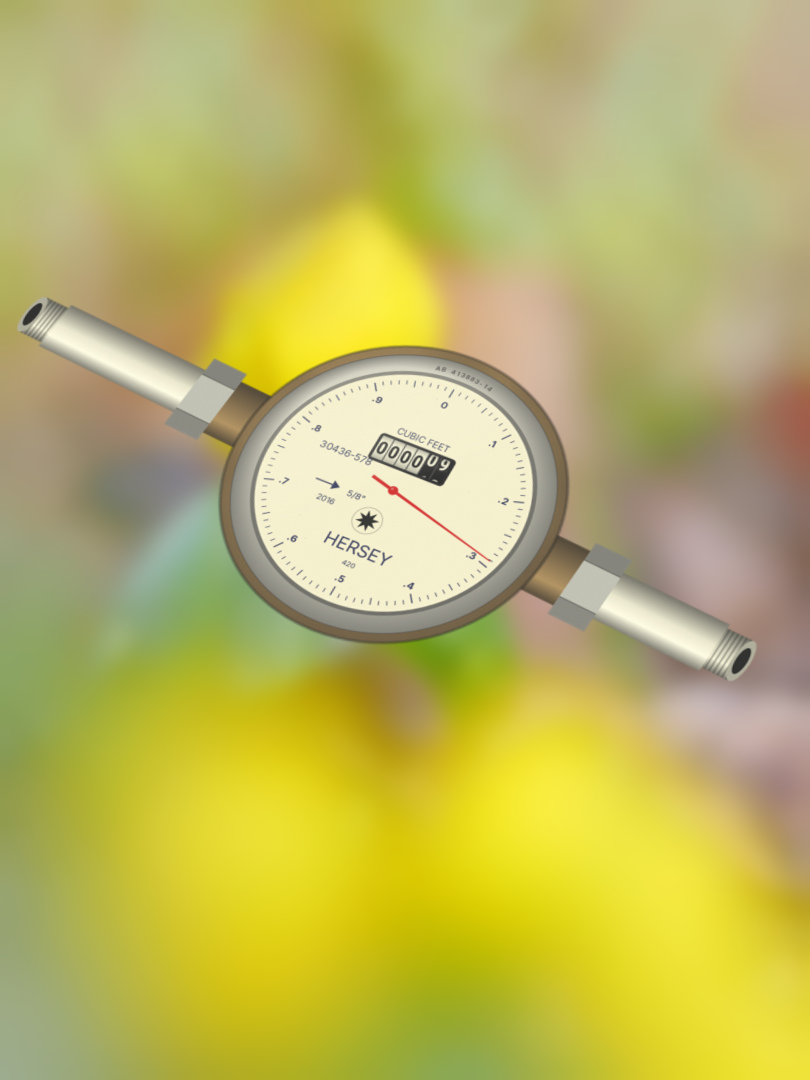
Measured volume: 9.29 ft³
